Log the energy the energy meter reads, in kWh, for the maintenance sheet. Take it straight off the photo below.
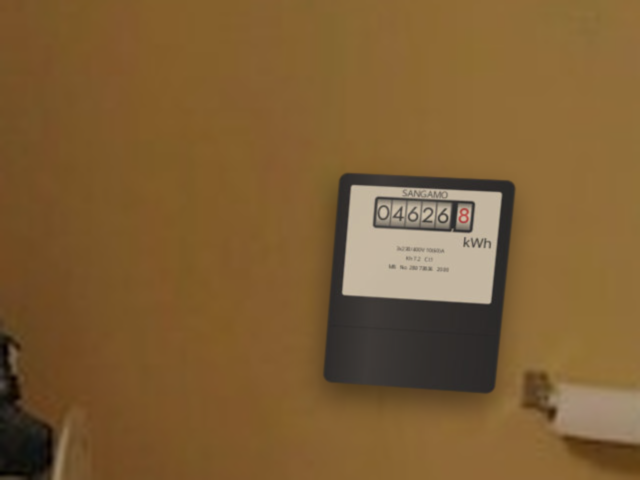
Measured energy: 4626.8 kWh
